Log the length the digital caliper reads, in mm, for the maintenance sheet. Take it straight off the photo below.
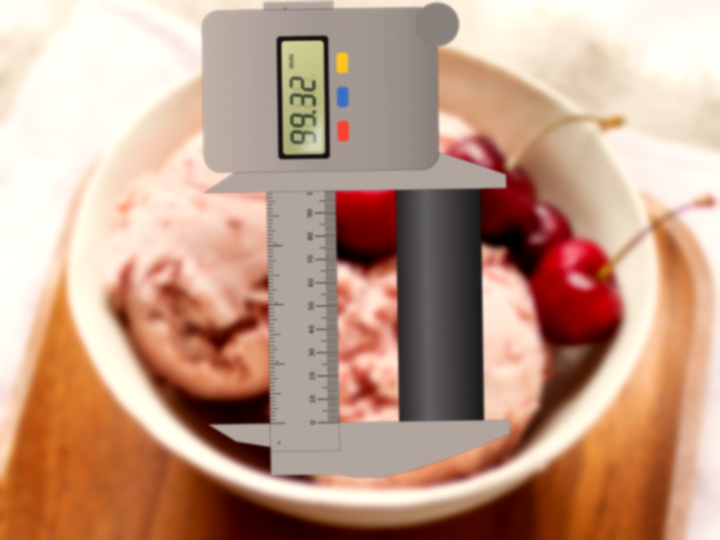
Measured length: 99.32 mm
